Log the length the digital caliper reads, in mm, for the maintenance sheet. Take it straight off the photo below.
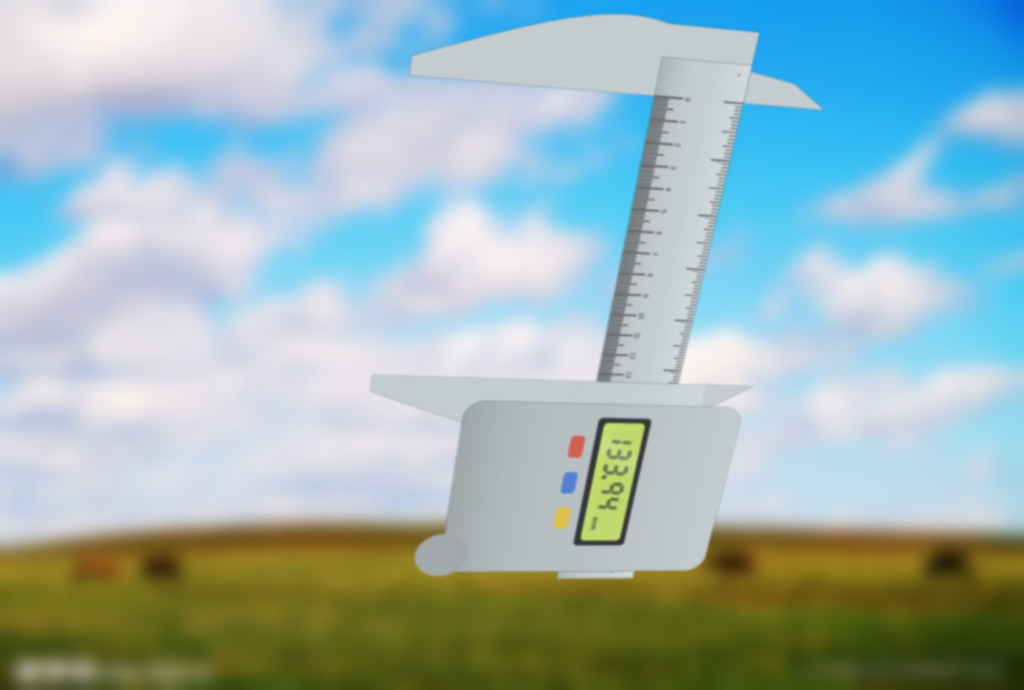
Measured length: 133.94 mm
